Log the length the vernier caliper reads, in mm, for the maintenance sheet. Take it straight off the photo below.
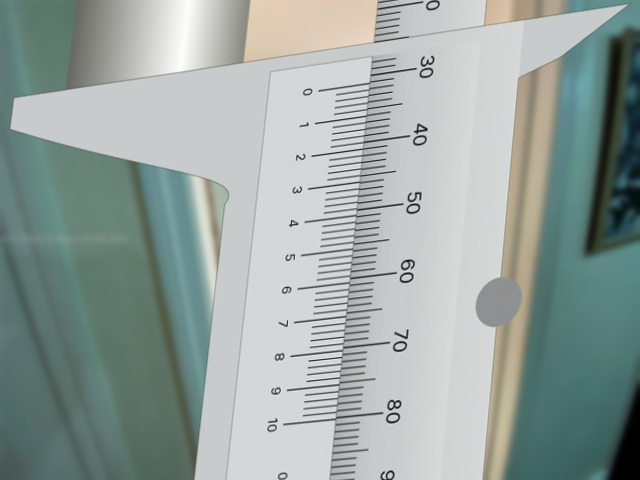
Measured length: 31.2 mm
